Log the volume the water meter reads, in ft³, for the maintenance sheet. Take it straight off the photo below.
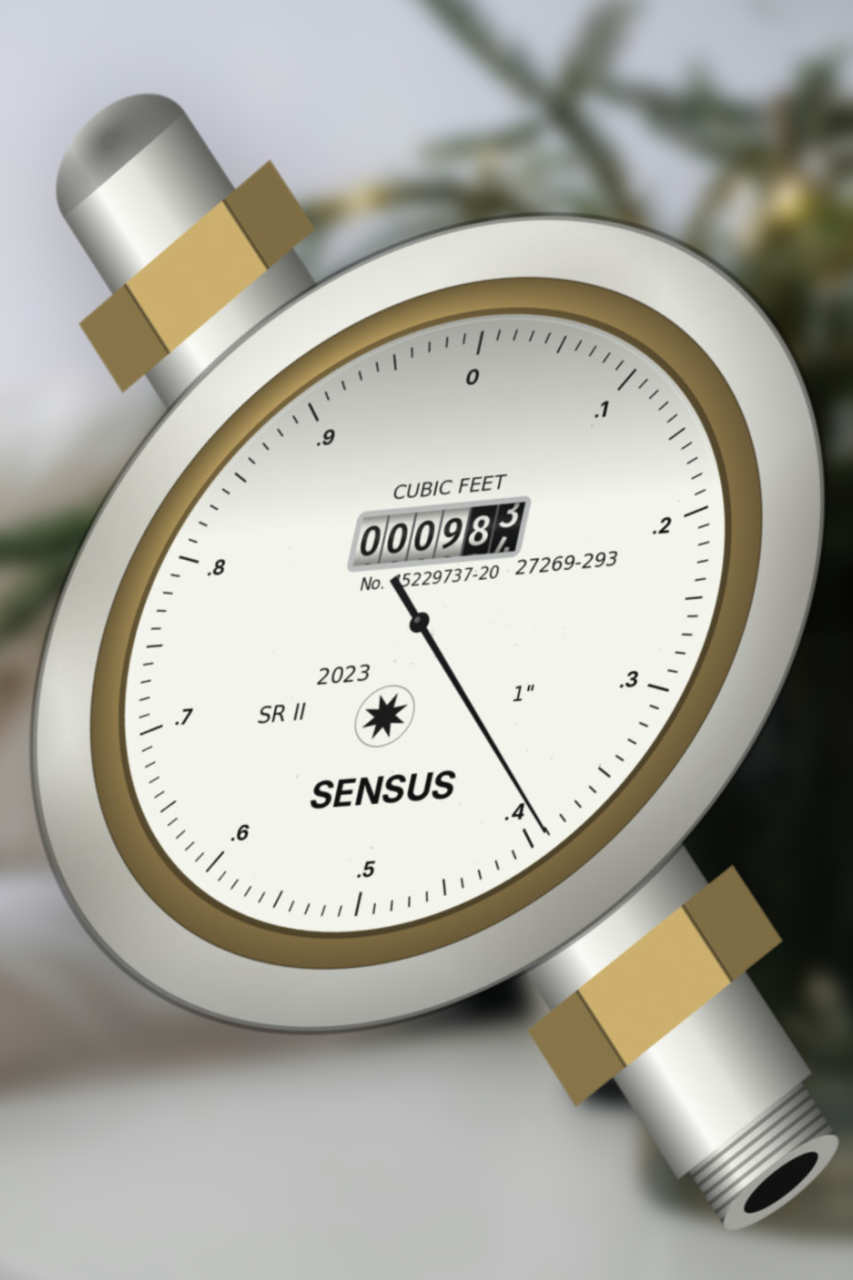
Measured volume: 983.39 ft³
